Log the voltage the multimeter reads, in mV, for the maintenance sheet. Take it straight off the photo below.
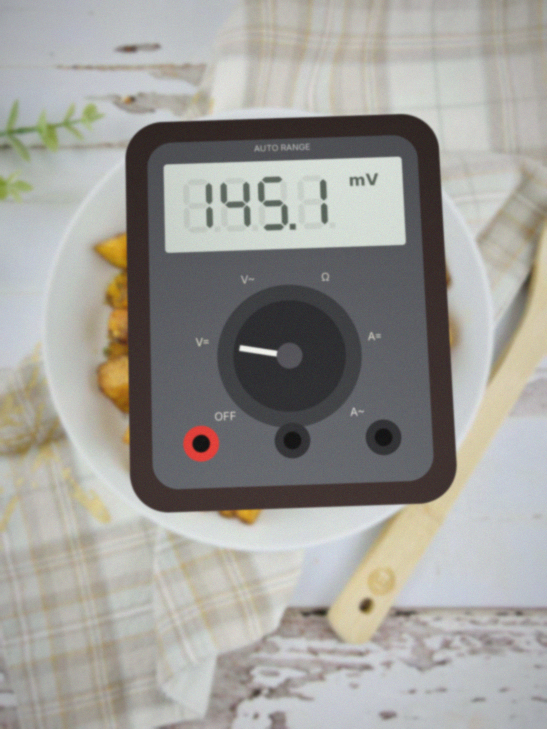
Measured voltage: 145.1 mV
